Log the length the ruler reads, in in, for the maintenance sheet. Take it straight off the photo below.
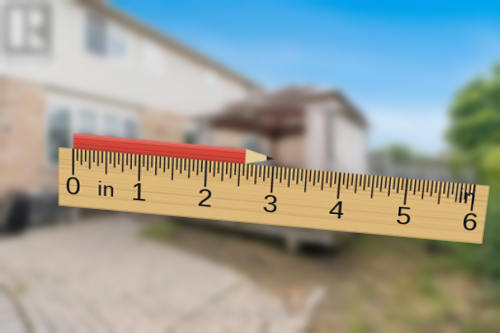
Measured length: 3 in
